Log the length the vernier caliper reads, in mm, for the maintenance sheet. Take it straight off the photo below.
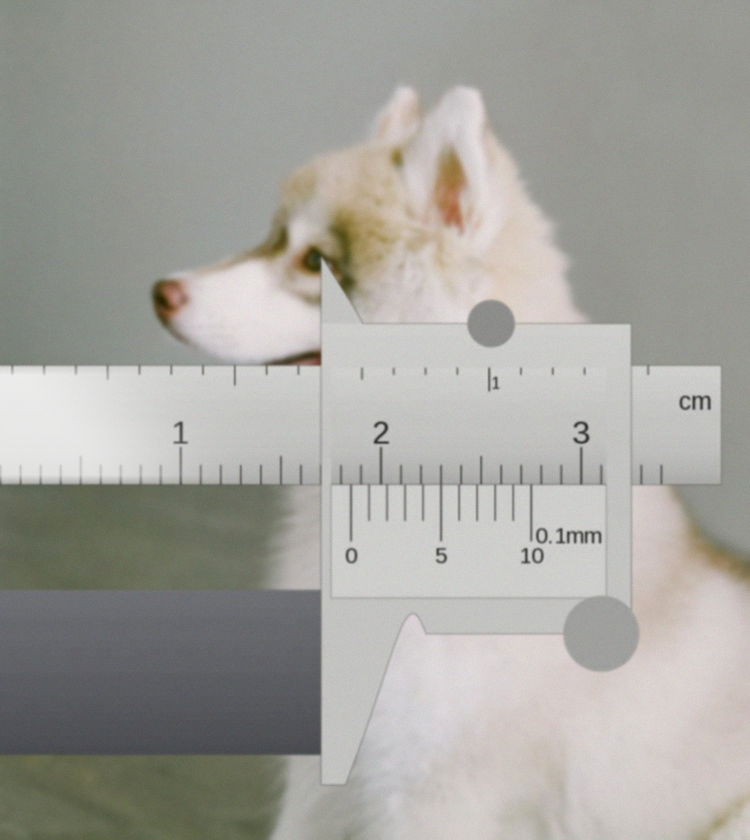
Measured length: 18.5 mm
